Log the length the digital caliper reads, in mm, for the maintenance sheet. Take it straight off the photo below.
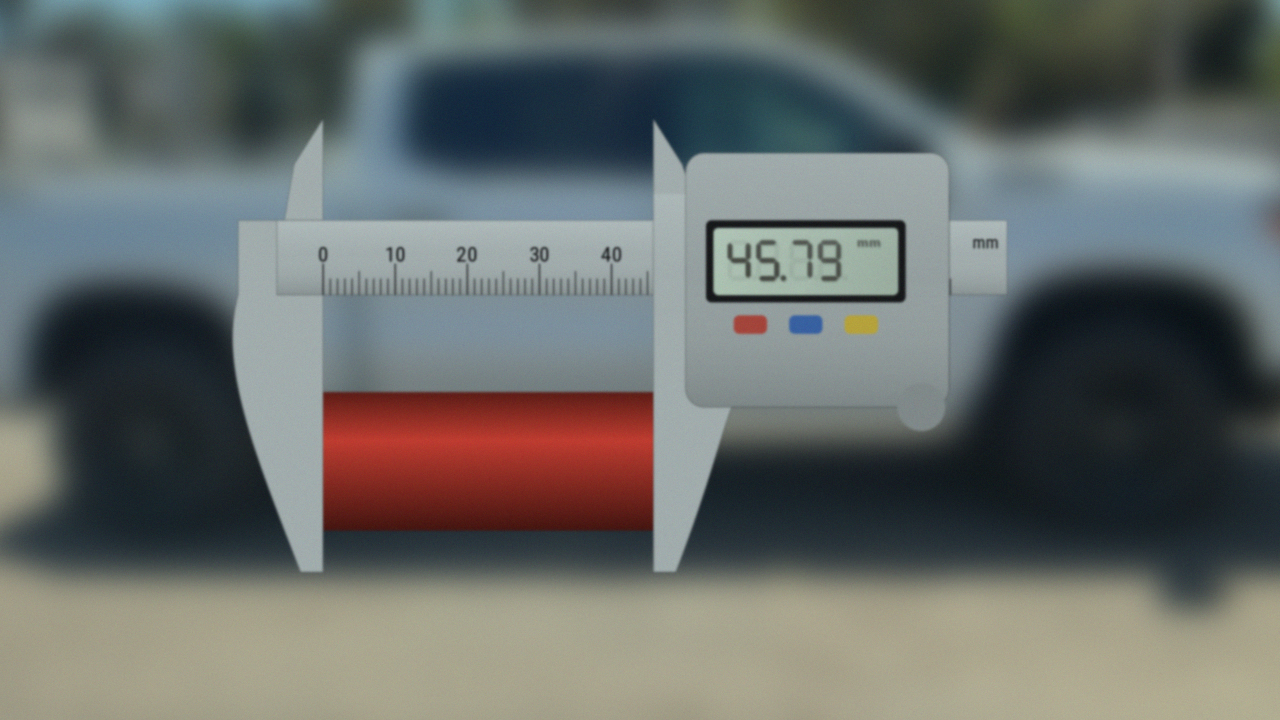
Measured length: 45.79 mm
